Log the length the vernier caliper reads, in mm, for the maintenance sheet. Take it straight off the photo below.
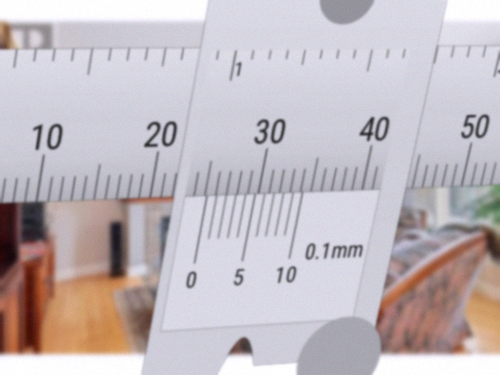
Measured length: 25.2 mm
